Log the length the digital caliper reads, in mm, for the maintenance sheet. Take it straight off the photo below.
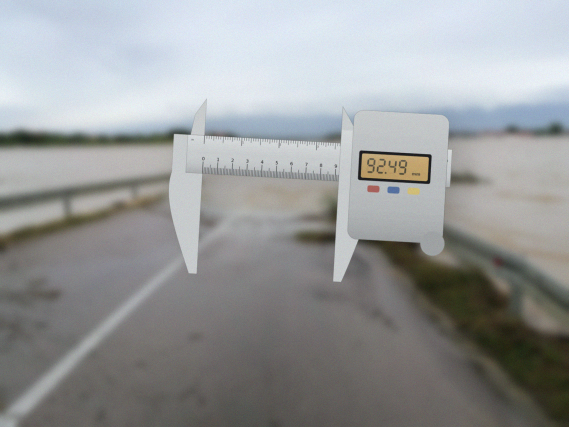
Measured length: 92.49 mm
